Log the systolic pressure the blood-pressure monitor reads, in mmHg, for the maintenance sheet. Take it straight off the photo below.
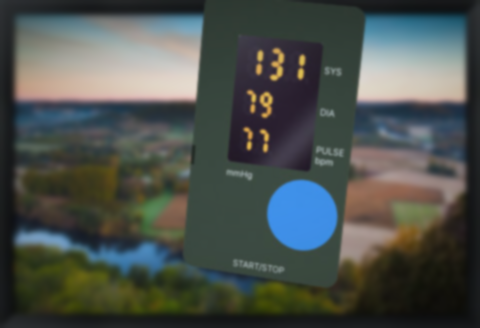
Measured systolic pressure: 131 mmHg
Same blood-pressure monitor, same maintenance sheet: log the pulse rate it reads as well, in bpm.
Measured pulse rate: 77 bpm
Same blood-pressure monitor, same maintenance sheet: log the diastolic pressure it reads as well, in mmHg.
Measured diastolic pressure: 79 mmHg
